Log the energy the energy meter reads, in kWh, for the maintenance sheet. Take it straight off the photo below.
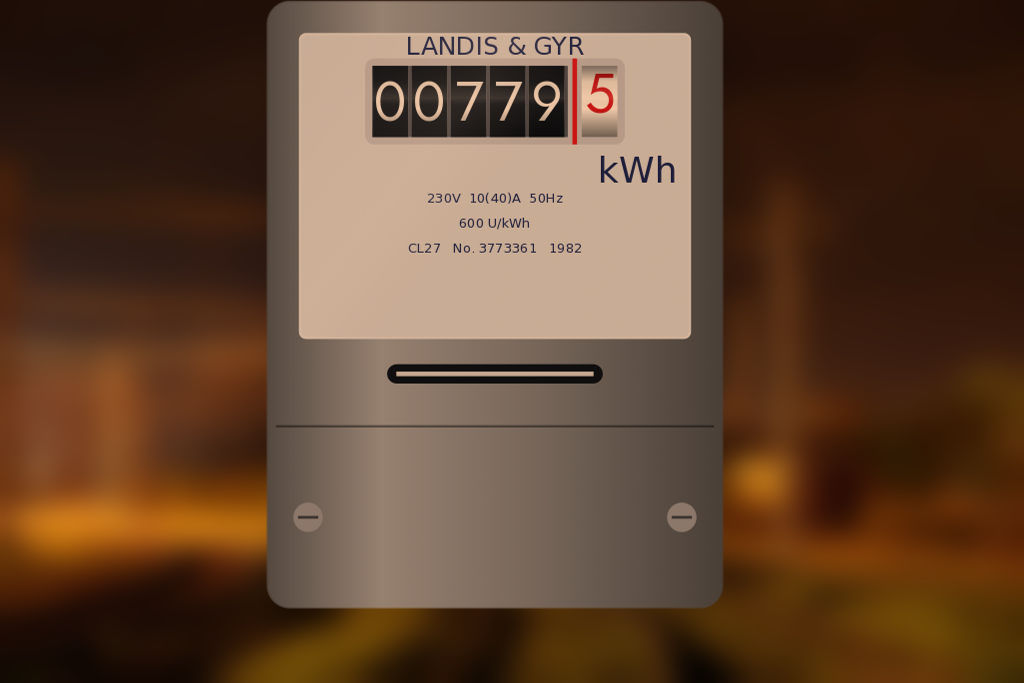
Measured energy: 779.5 kWh
